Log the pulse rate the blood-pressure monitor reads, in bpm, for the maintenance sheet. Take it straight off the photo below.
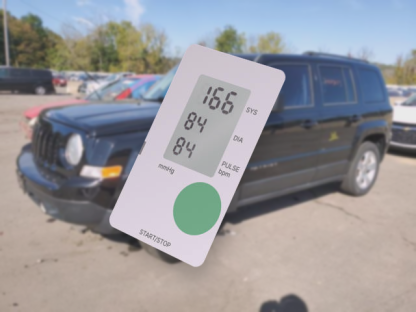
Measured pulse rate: 84 bpm
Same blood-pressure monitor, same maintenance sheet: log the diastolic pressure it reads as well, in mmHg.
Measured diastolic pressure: 84 mmHg
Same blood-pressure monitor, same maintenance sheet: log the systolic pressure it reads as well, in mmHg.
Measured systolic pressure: 166 mmHg
